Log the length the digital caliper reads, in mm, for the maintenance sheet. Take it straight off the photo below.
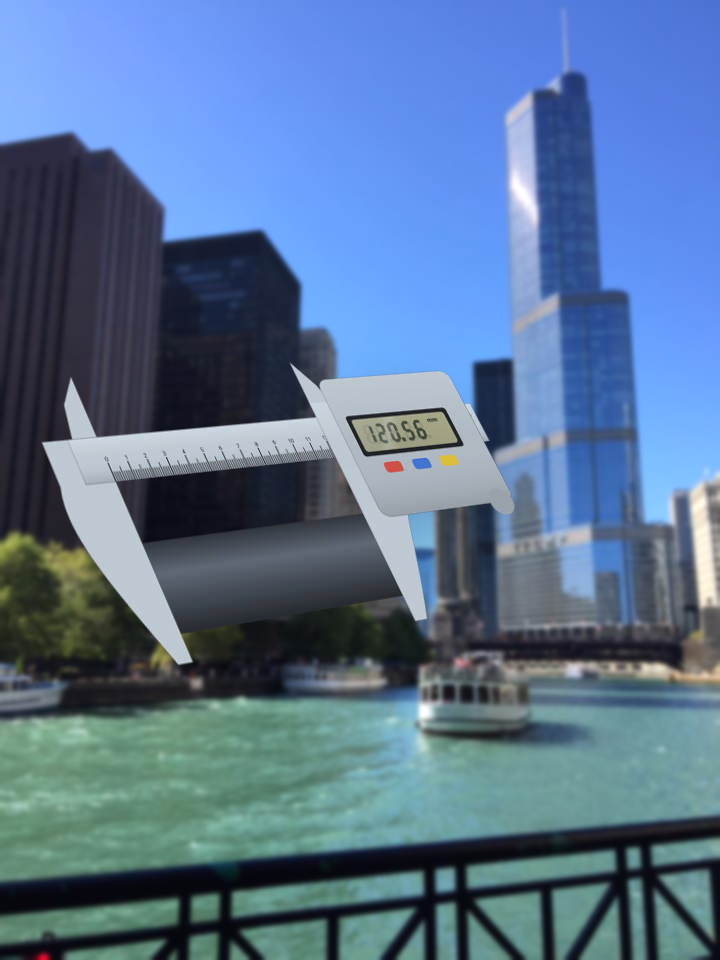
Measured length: 120.56 mm
